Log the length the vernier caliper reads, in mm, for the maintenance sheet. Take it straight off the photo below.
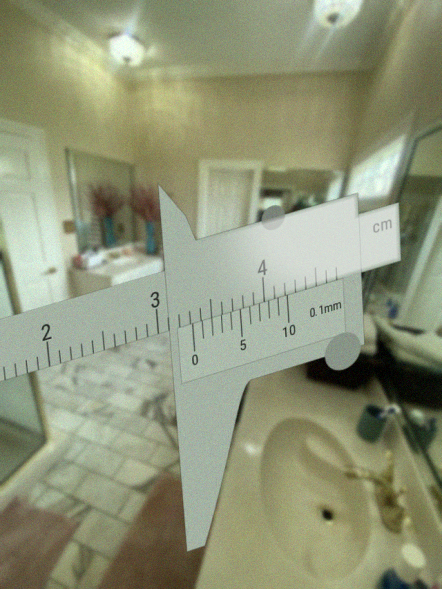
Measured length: 33.2 mm
